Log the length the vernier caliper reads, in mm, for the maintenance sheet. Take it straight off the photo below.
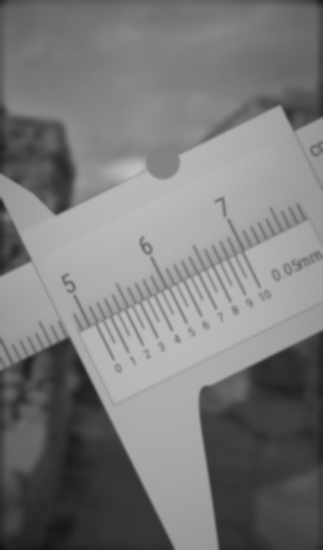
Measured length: 50.8 mm
